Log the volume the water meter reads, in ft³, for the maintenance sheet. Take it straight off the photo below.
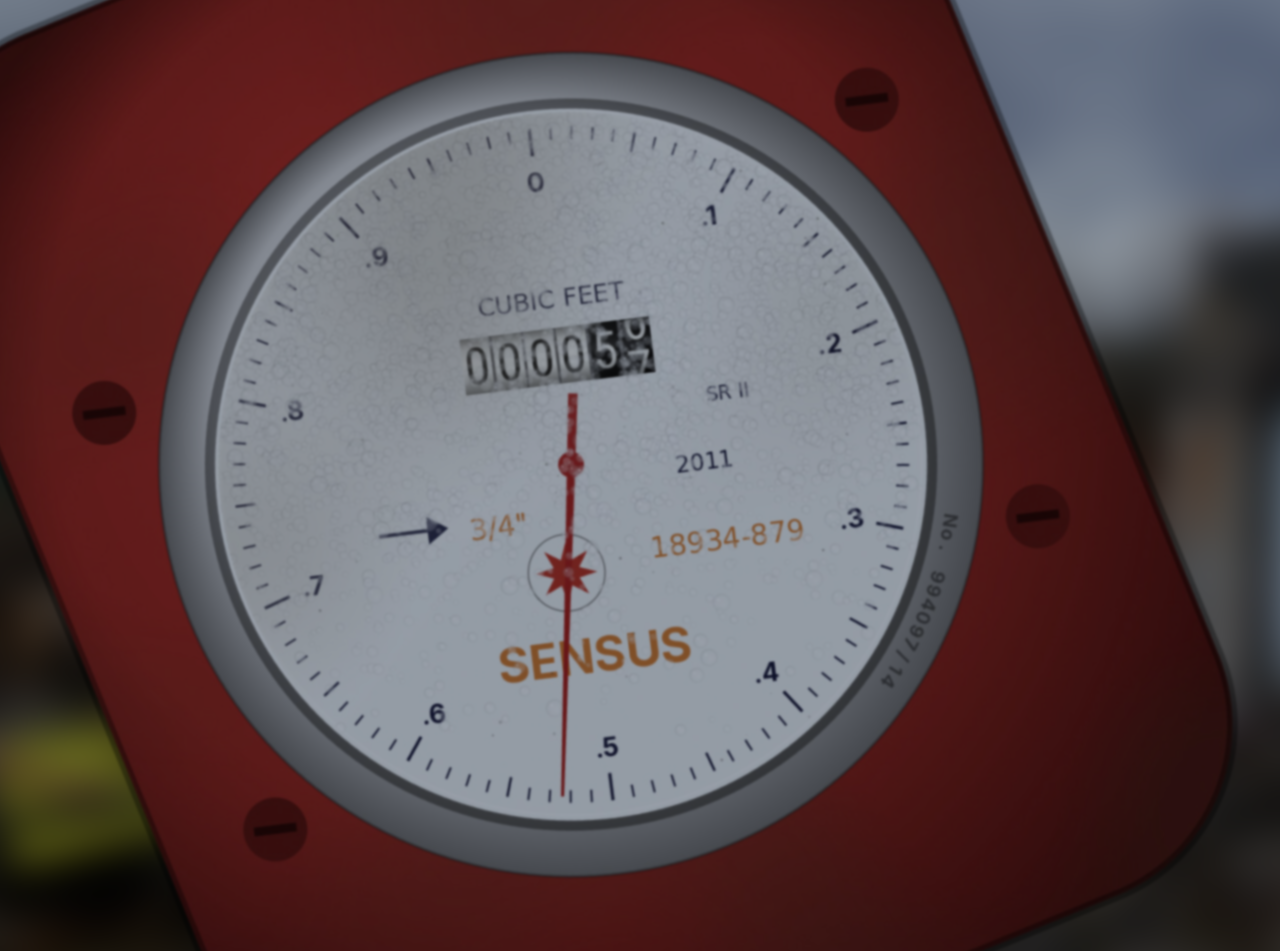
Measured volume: 56.52 ft³
